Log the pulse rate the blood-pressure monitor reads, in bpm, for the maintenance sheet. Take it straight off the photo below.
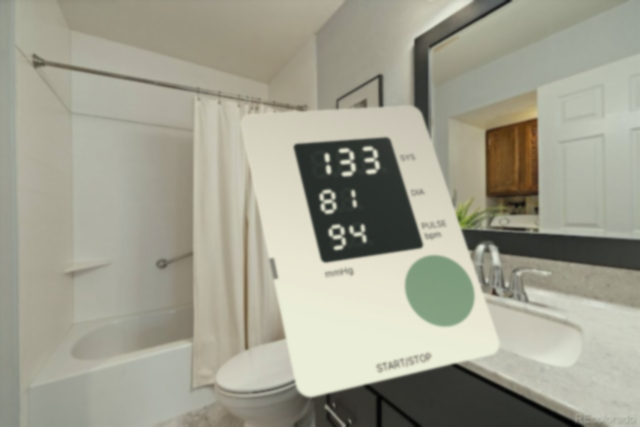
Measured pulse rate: 94 bpm
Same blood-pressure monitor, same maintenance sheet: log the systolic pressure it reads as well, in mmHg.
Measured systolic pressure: 133 mmHg
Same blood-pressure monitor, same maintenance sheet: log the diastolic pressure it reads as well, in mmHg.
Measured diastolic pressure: 81 mmHg
